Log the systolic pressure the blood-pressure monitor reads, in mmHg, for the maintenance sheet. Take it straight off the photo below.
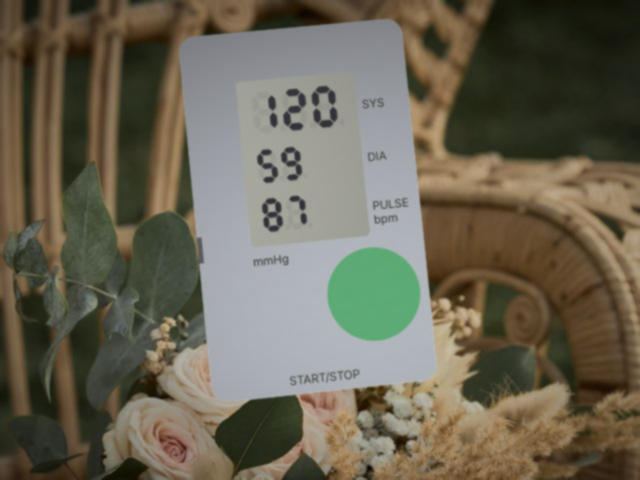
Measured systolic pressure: 120 mmHg
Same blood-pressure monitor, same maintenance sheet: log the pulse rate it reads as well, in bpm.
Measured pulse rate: 87 bpm
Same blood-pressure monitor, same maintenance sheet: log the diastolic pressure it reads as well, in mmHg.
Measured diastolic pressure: 59 mmHg
